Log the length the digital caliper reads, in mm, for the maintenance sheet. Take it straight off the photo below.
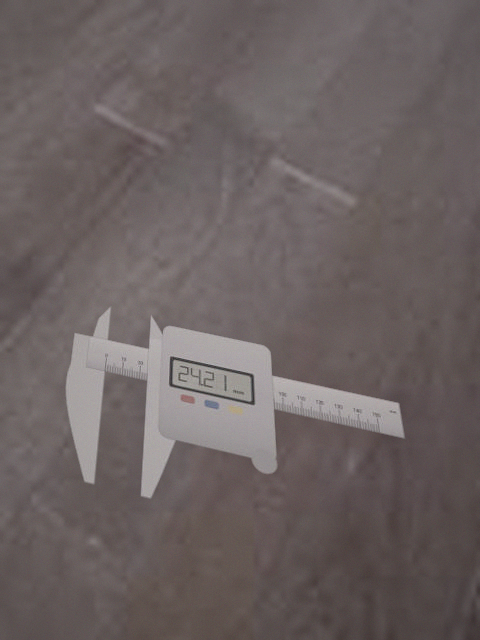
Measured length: 24.21 mm
